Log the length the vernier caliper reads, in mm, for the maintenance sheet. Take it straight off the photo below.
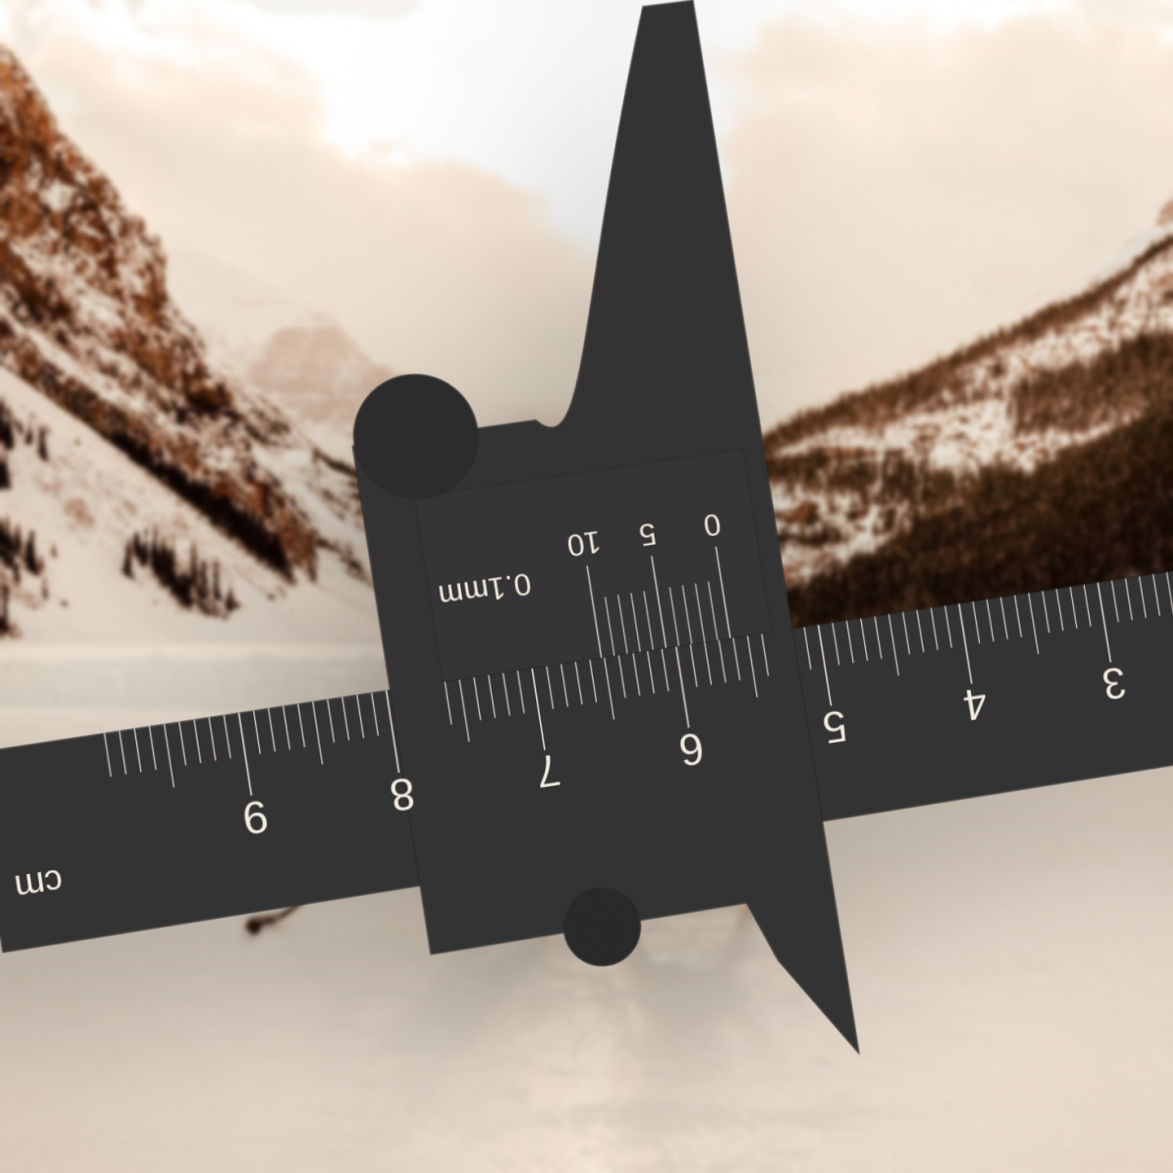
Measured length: 56.2 mm
